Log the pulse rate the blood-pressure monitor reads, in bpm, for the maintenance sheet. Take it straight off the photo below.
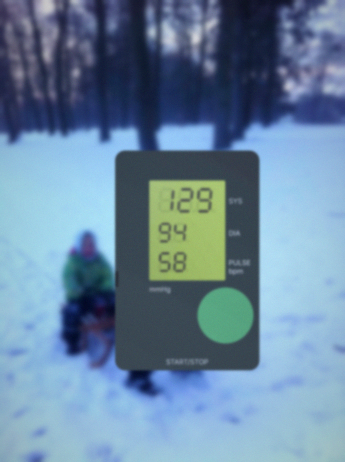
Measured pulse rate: 58 bpm
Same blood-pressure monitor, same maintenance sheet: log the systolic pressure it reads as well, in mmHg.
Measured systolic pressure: 129 mmHg
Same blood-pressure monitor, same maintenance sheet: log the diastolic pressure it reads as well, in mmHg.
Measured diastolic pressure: 94 mmHg
